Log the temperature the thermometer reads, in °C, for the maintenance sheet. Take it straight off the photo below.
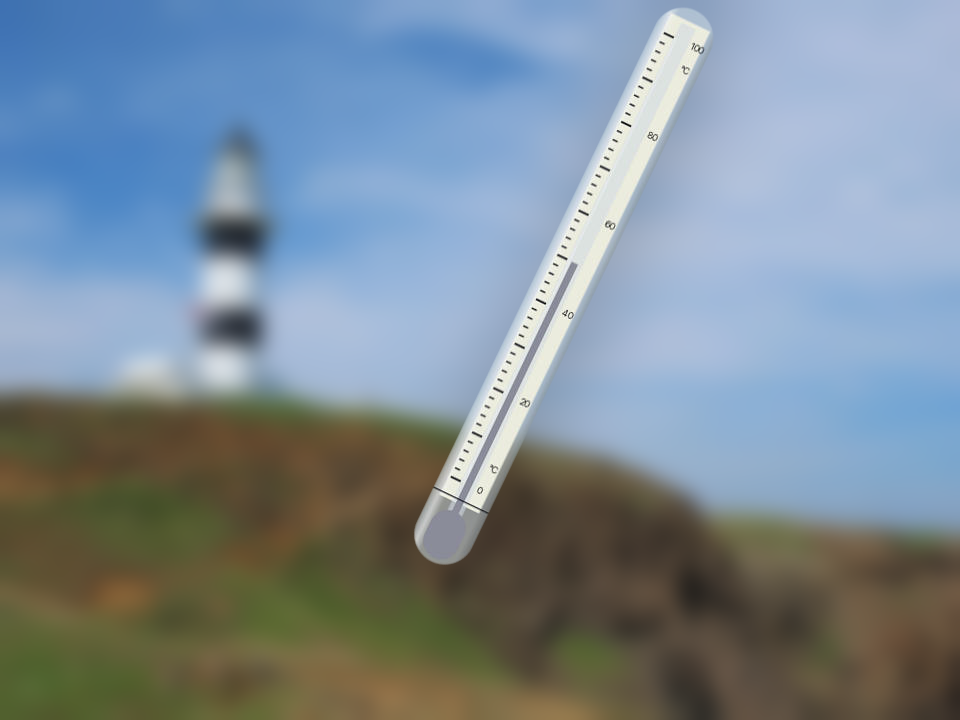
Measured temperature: 50 °C
